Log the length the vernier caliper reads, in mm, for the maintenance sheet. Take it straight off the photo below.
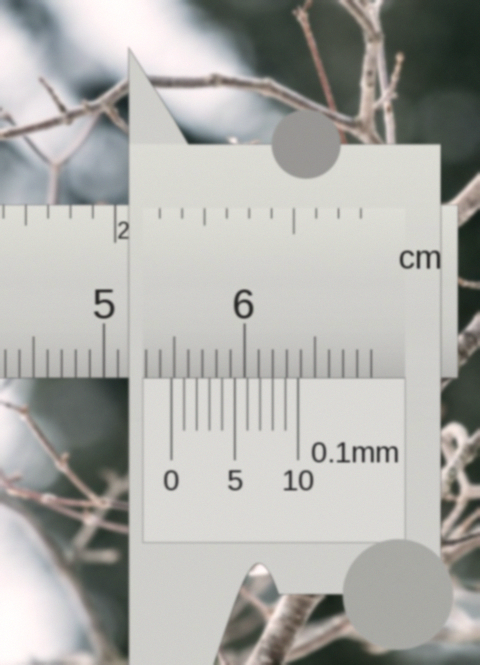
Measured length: 54.8 mm
